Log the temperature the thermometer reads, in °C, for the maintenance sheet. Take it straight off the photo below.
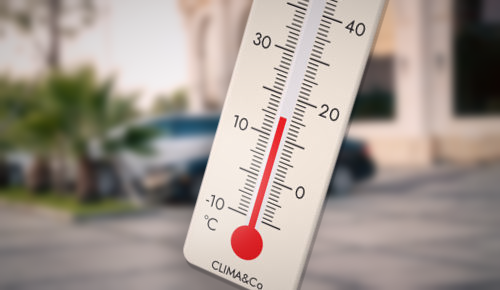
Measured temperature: 15 °C
